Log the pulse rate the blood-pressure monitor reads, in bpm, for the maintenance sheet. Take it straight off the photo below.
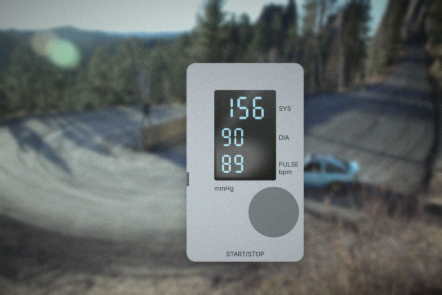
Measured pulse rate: 89 bpm
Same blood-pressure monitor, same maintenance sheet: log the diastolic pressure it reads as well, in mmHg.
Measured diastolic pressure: 90 mmHg
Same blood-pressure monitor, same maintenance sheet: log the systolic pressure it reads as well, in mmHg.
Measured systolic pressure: 156 mmHg
